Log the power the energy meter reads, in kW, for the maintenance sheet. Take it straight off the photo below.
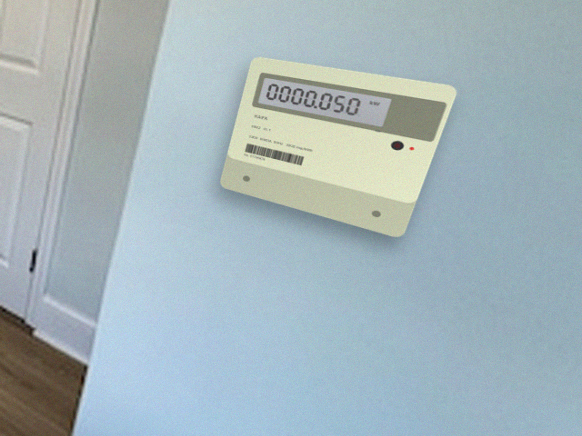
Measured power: 0.050 kW
